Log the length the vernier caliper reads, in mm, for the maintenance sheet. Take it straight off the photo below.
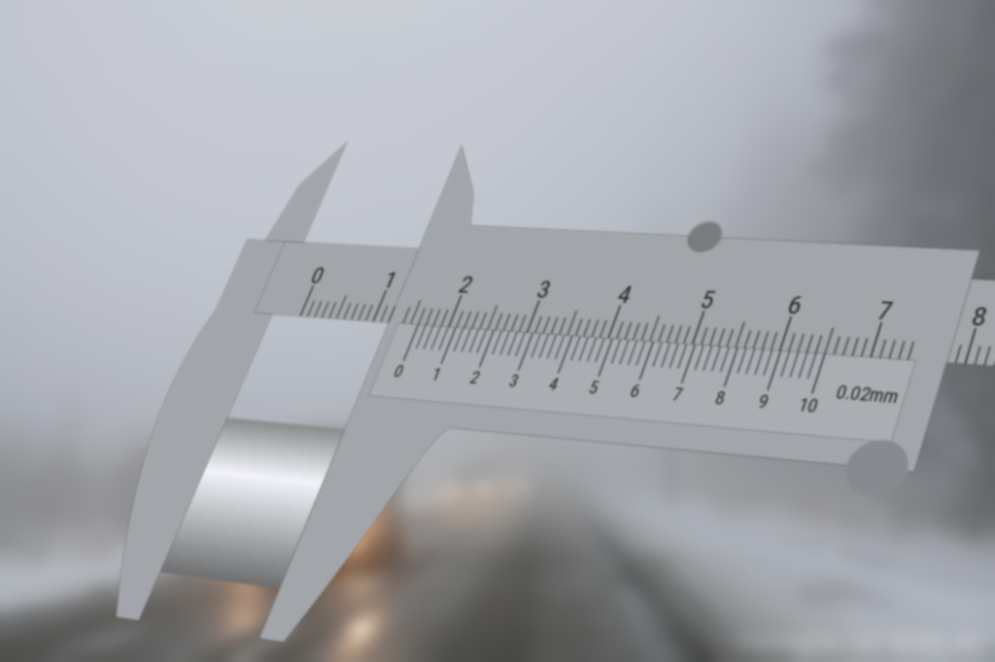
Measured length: 16.0 mm
